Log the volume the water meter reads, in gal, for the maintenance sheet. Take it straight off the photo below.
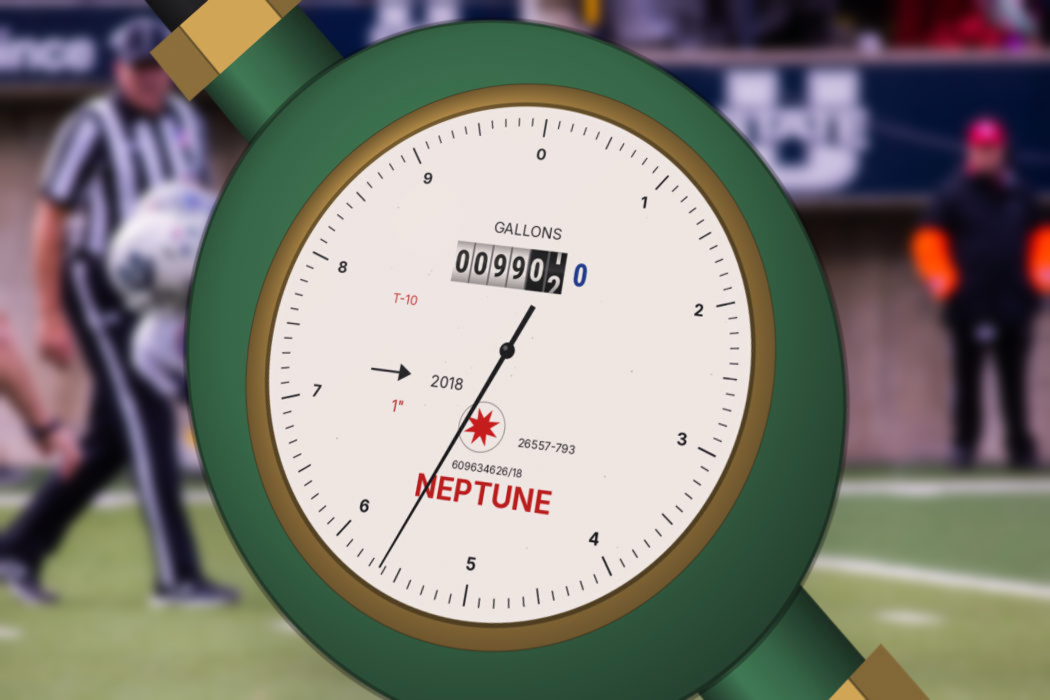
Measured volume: 99015.6 gal
